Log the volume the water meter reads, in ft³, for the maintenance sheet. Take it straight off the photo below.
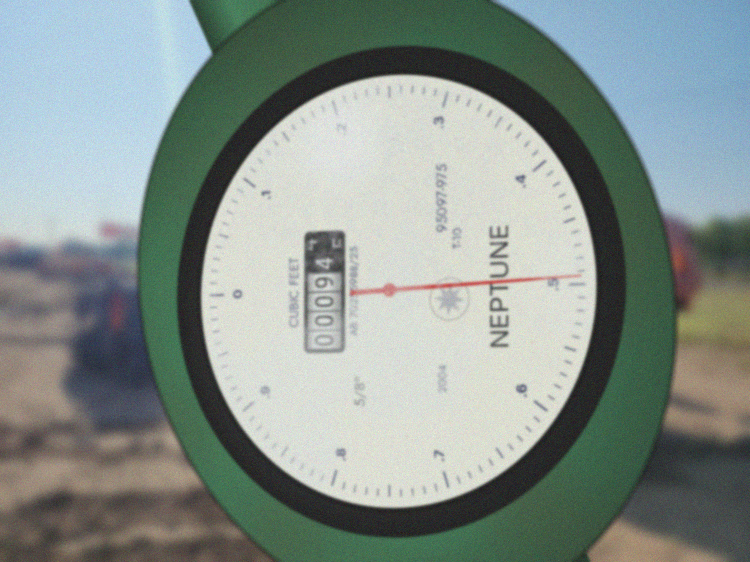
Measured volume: 944.49 ft³
